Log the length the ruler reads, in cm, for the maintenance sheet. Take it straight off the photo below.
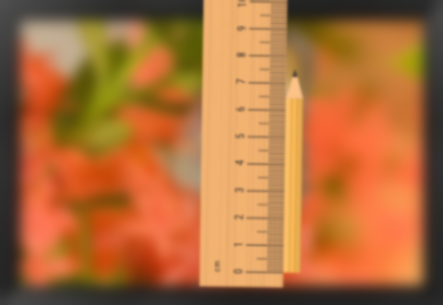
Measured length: 7.5 cm
